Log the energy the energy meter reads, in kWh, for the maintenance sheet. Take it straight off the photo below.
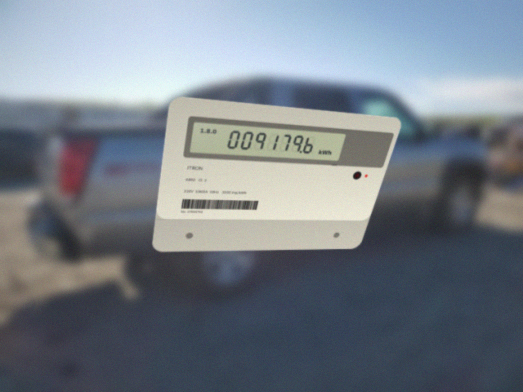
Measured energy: 9179.6 kWh
